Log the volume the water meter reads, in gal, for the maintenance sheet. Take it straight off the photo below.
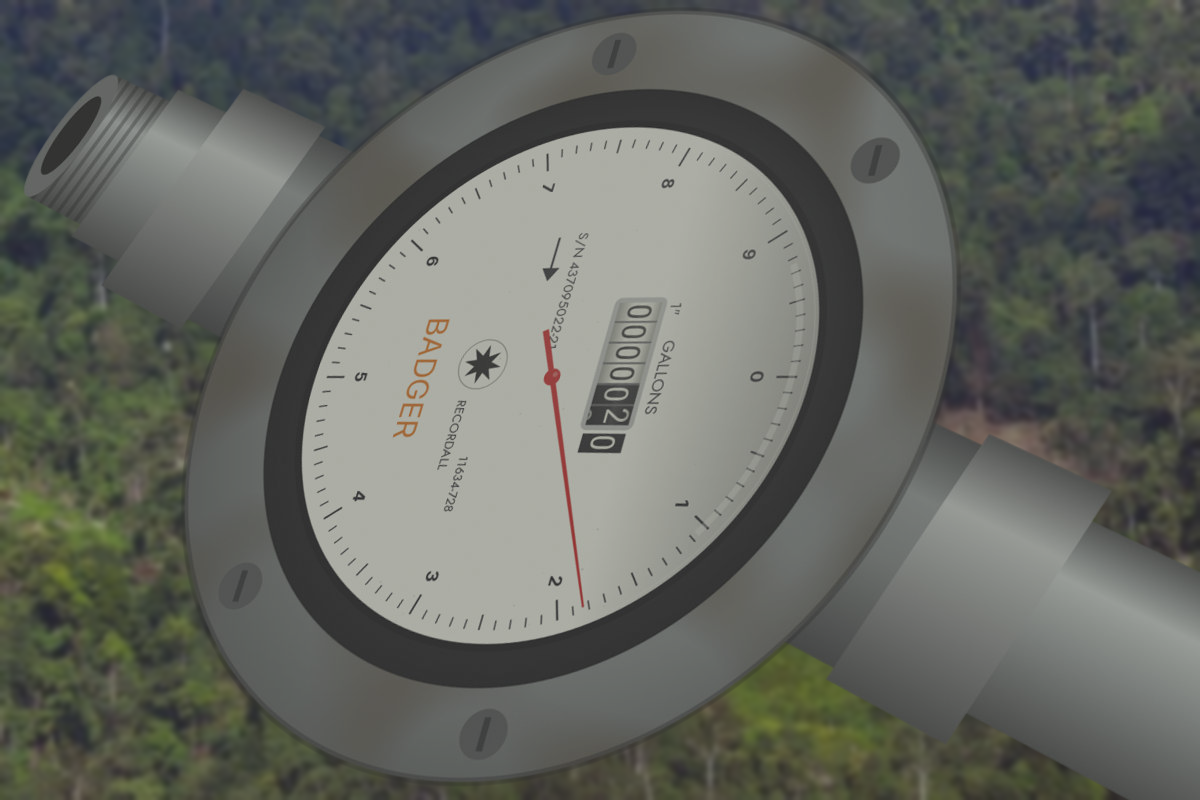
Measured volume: 21.8 gal
